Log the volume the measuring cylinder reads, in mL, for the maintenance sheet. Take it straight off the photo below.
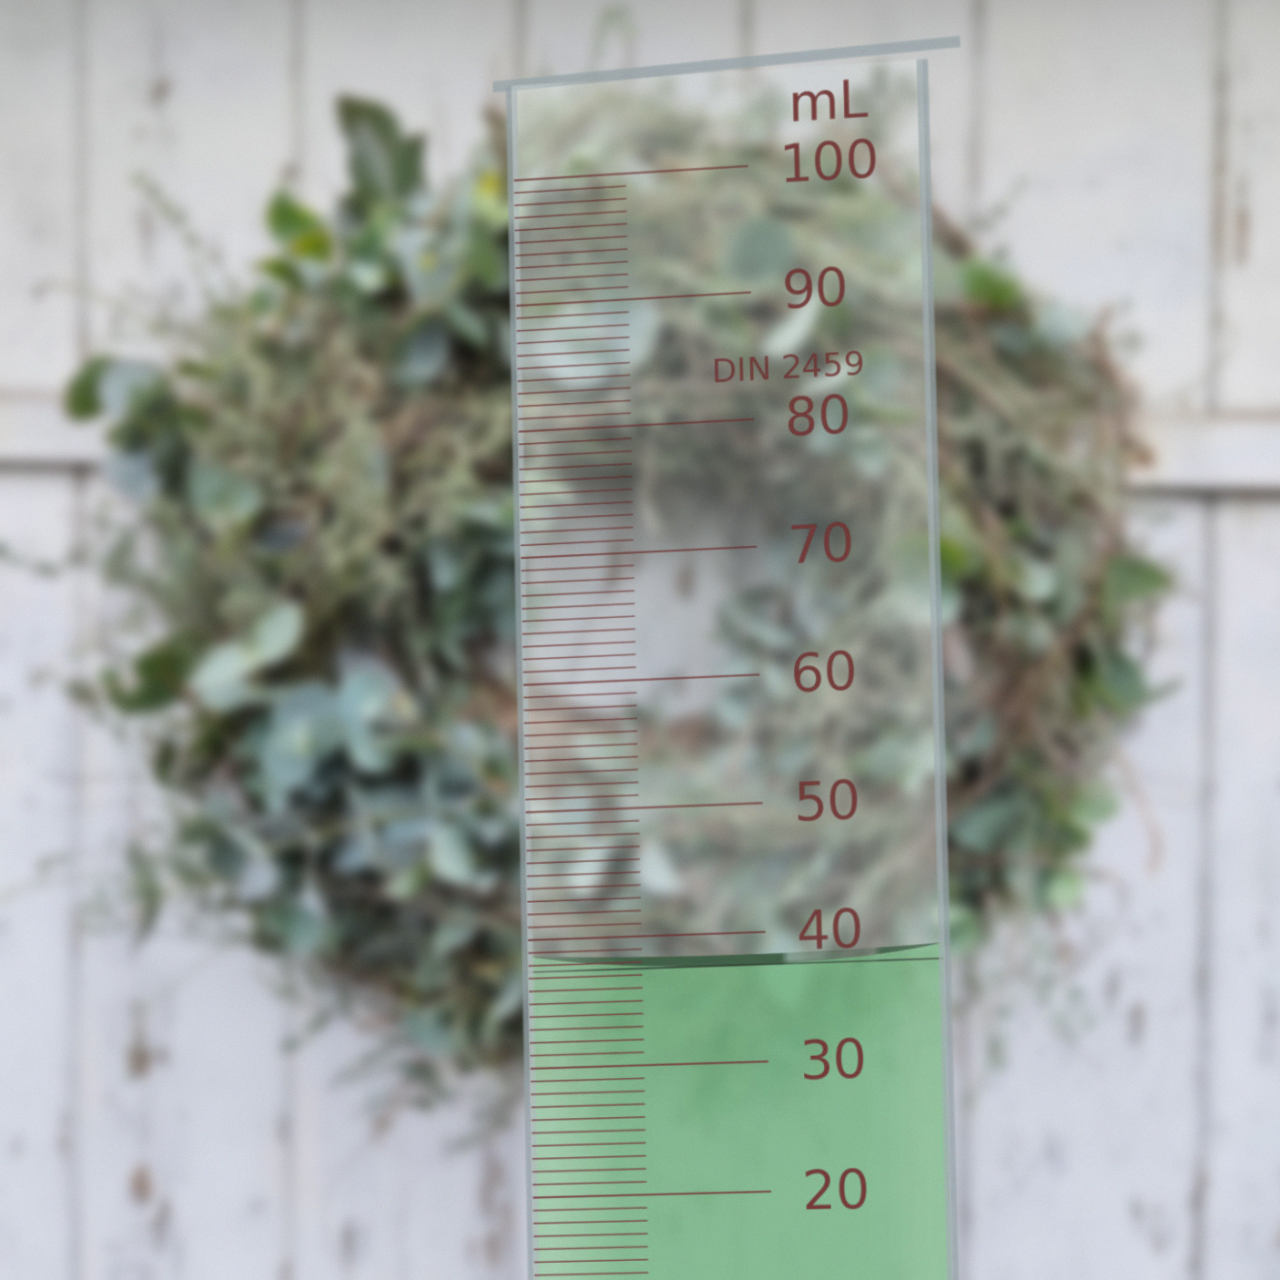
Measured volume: 37.5 mL
